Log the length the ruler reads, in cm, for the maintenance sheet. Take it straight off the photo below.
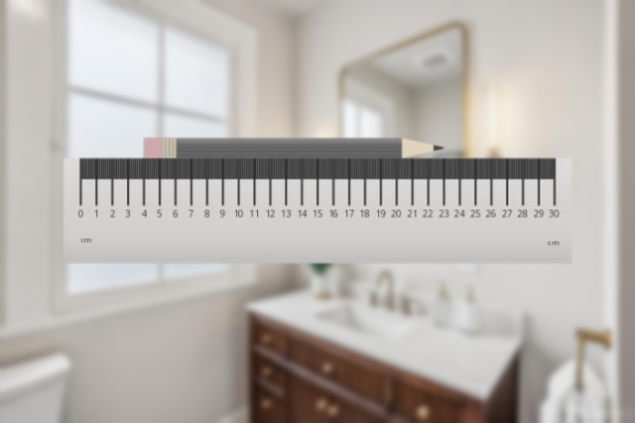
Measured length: 19 cm
